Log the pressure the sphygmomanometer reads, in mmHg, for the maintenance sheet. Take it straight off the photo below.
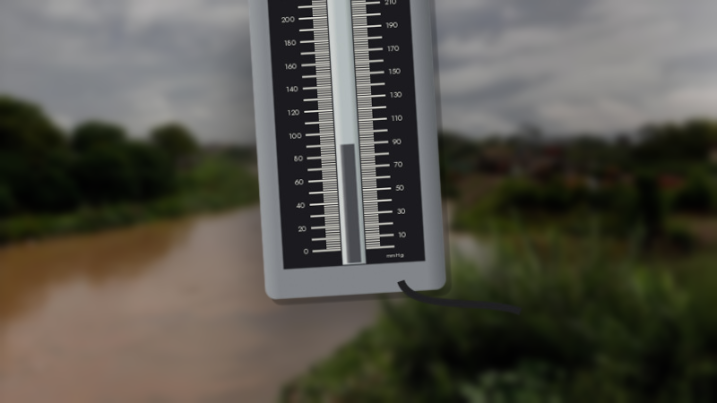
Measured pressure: 90 mmHg
